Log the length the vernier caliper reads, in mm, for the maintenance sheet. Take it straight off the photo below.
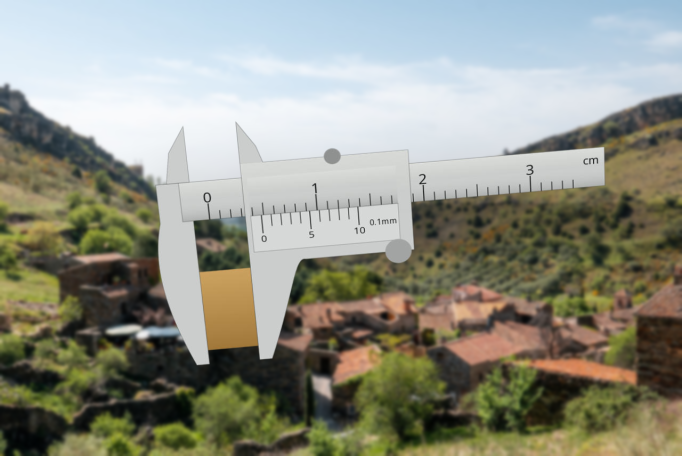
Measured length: 4.8 mm
